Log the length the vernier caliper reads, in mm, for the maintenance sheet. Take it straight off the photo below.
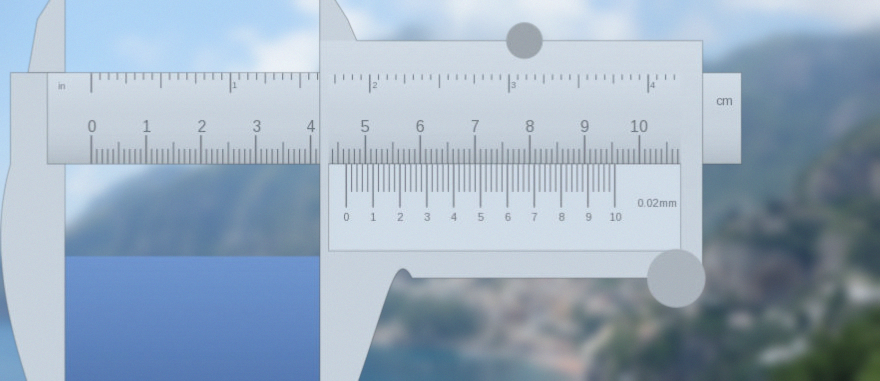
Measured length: 46.5 mm
